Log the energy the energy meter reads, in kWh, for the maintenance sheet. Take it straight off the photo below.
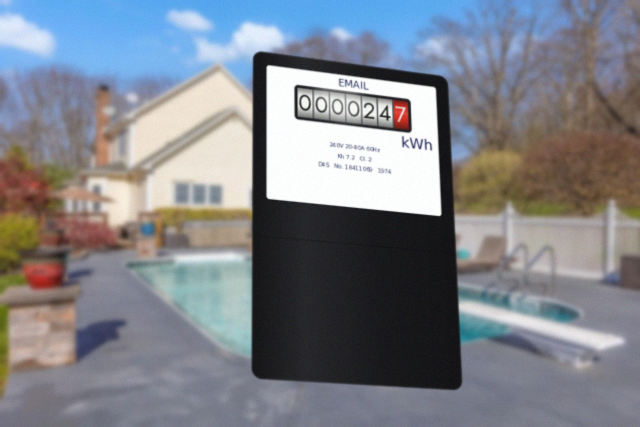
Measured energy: 24.7 kWh
